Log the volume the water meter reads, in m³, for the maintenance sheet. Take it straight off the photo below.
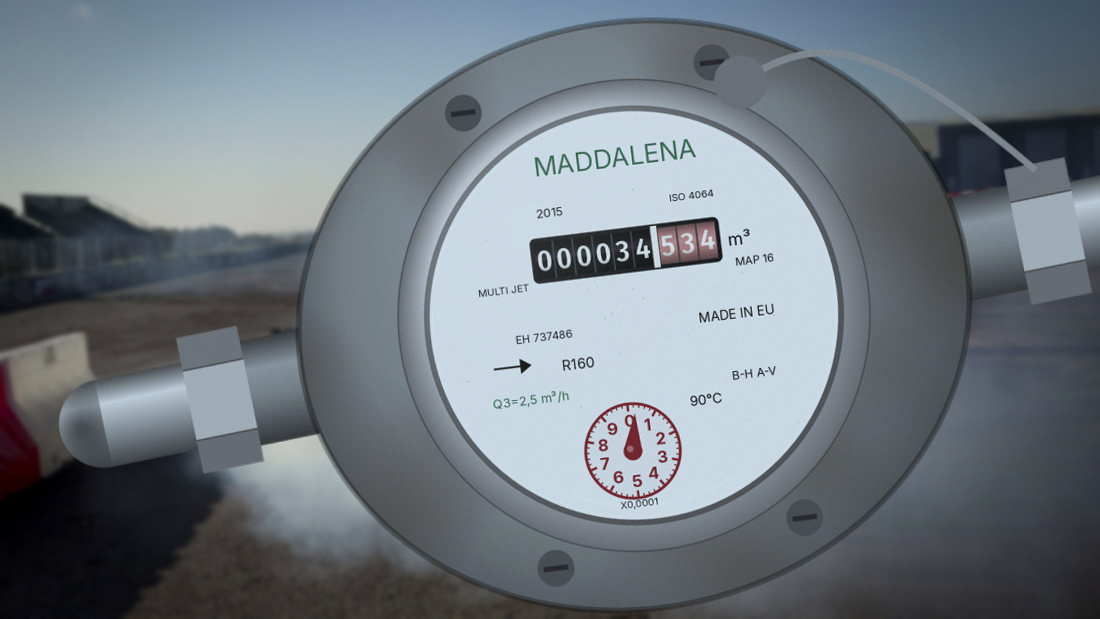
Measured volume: 34.5340 m³
